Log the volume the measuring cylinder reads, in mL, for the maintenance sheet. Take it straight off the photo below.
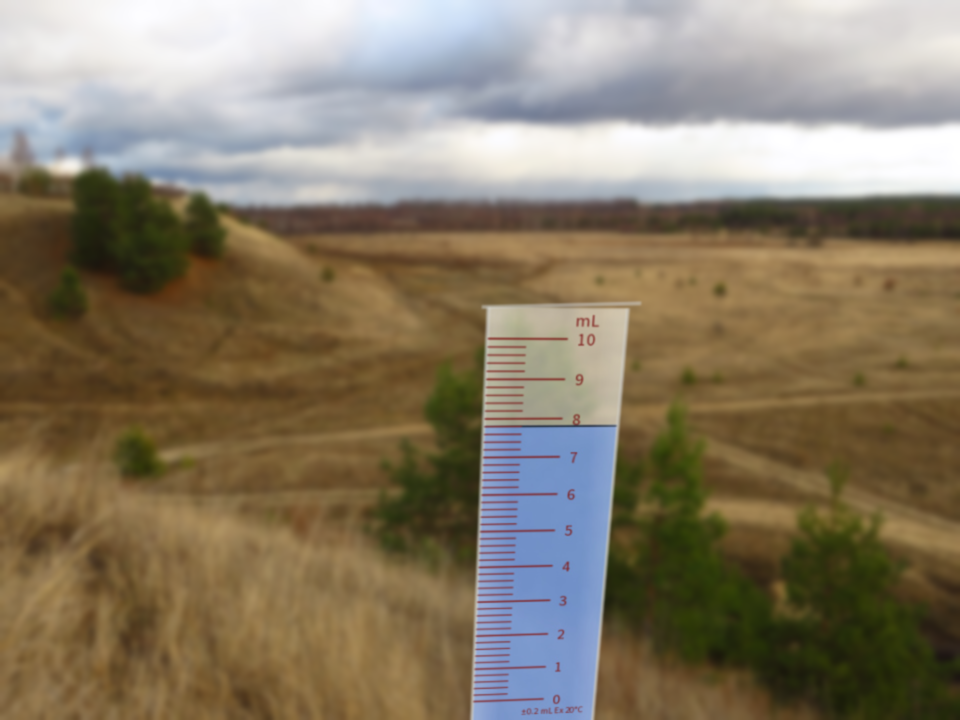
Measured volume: 7.8 mL
